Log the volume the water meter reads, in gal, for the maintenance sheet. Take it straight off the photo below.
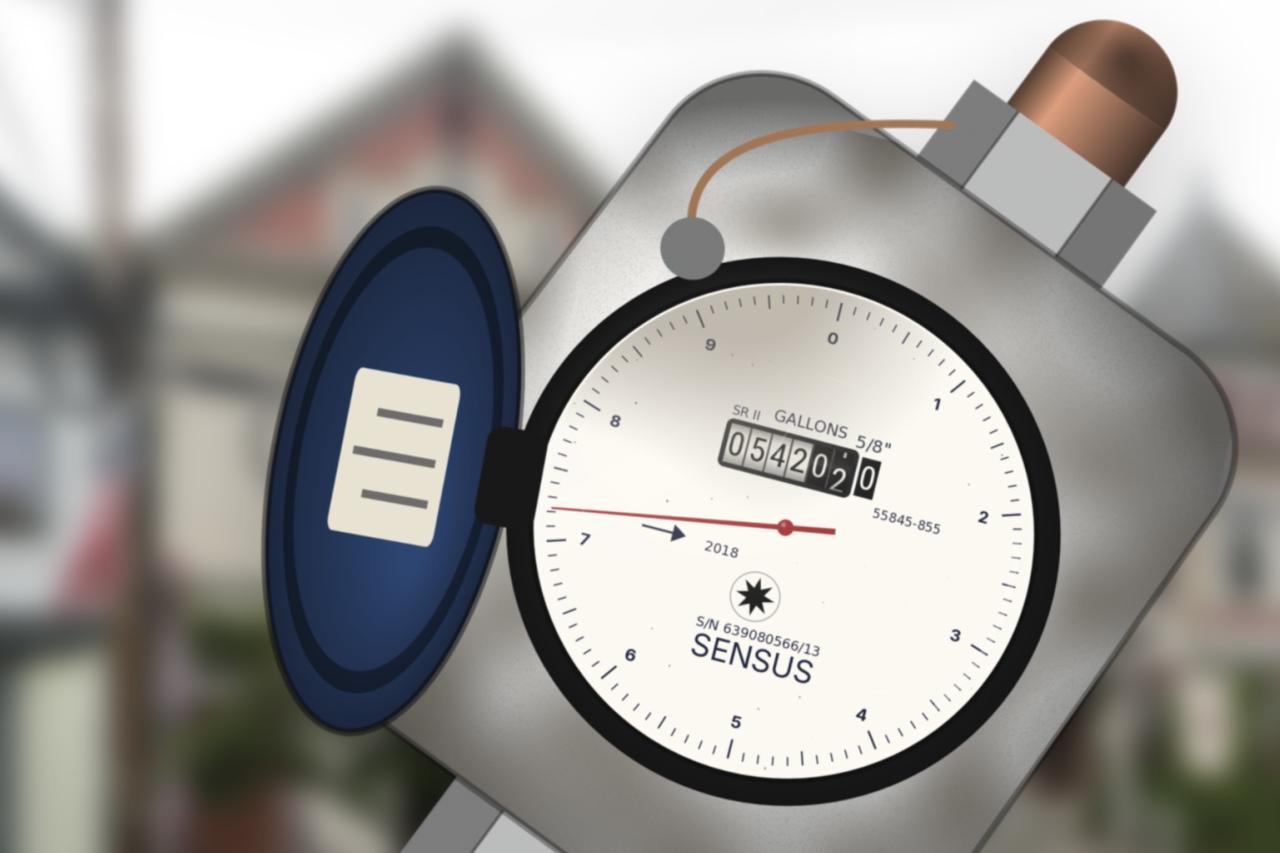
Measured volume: 542017.2 gal
